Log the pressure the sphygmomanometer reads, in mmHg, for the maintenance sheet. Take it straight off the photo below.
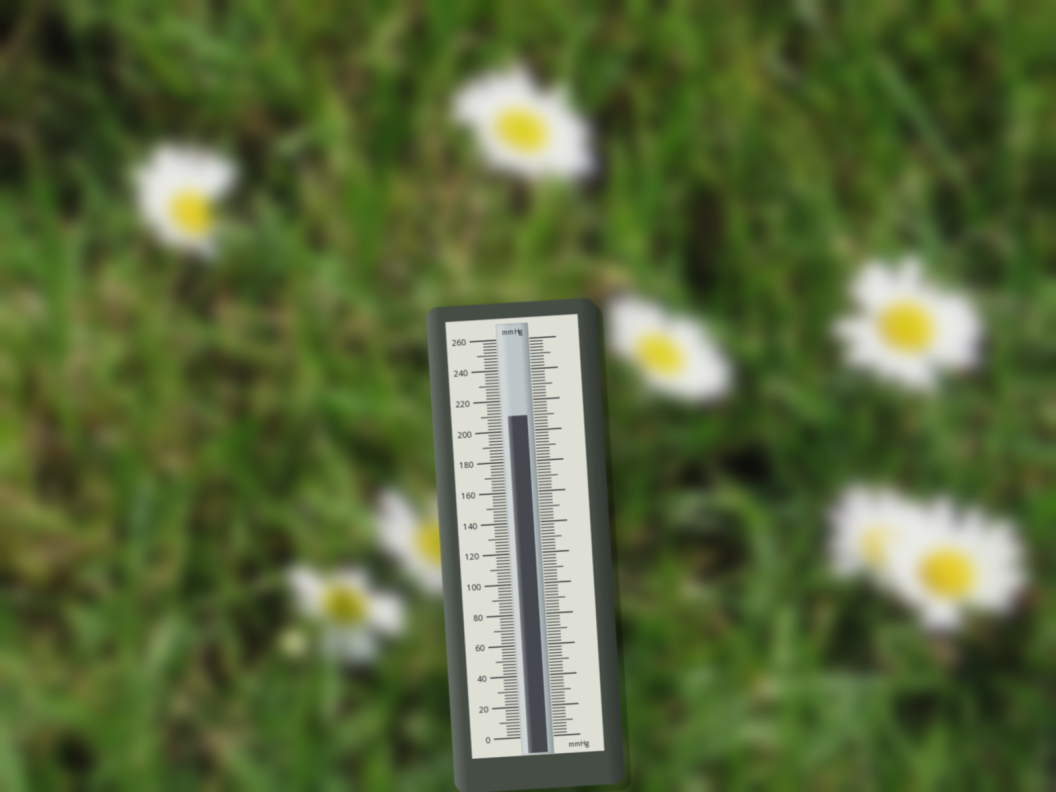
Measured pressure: 210 mmHg
